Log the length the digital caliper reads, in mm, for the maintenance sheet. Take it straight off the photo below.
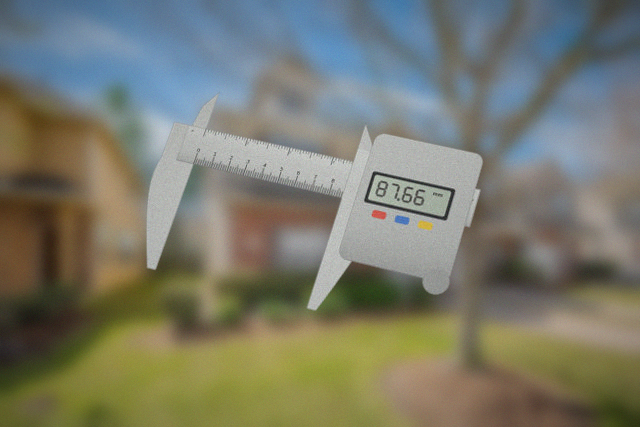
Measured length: 87.66 mm
